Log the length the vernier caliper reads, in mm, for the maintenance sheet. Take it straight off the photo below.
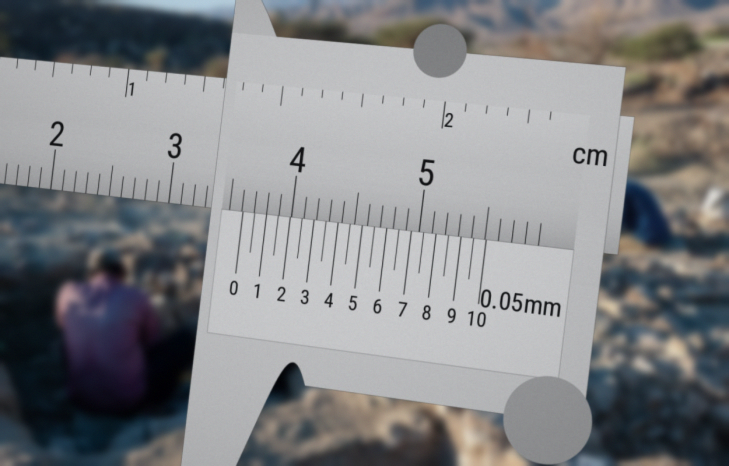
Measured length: 36.1 mm
